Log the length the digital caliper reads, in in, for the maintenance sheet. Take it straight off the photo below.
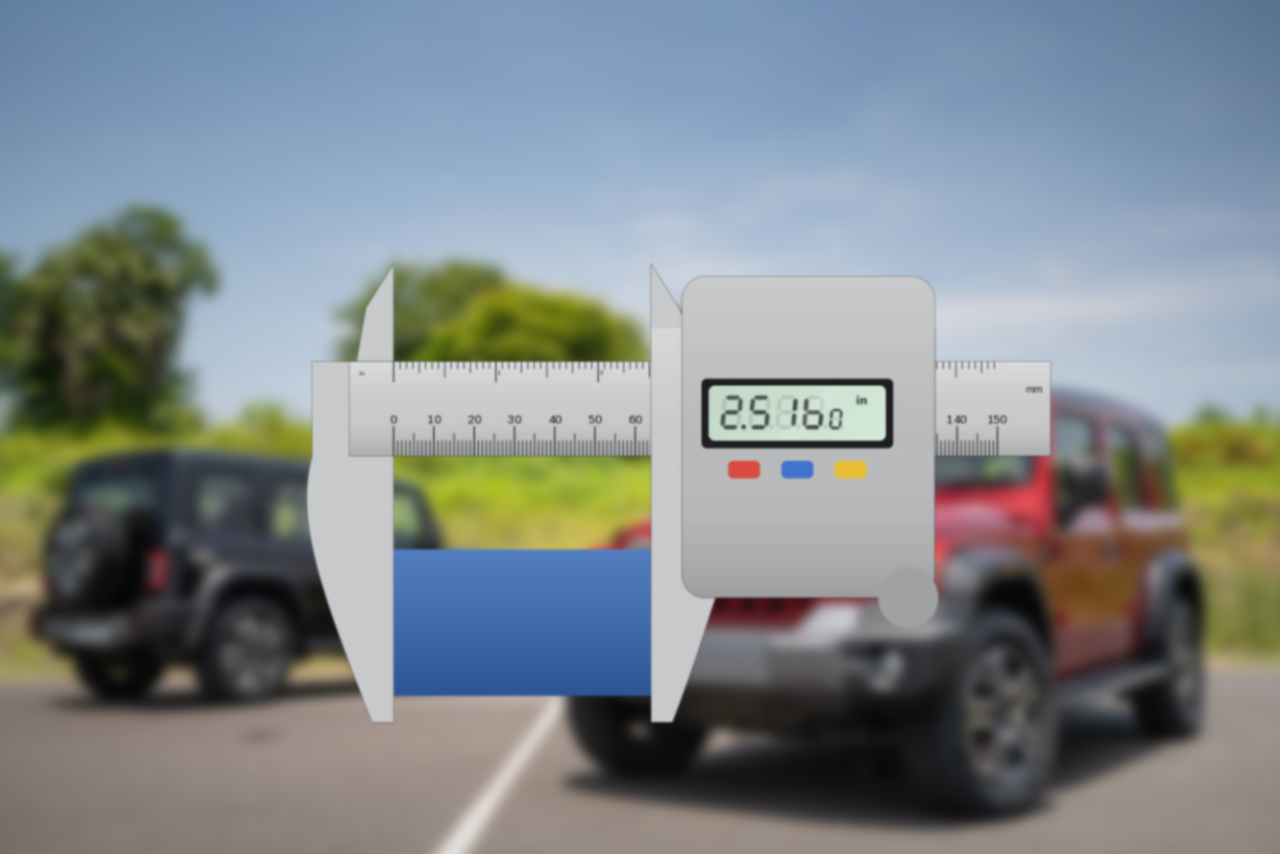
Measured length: 2.5160 in
